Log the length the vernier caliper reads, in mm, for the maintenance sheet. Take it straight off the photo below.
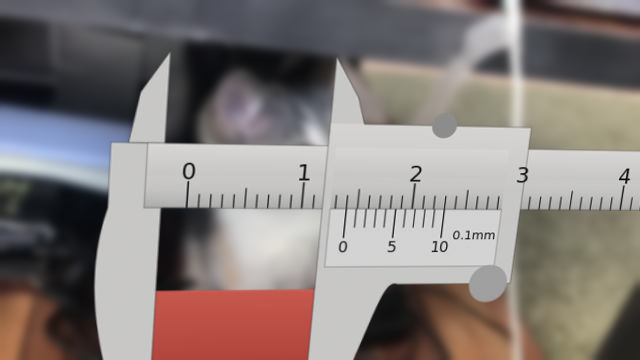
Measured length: 14.0 mm
